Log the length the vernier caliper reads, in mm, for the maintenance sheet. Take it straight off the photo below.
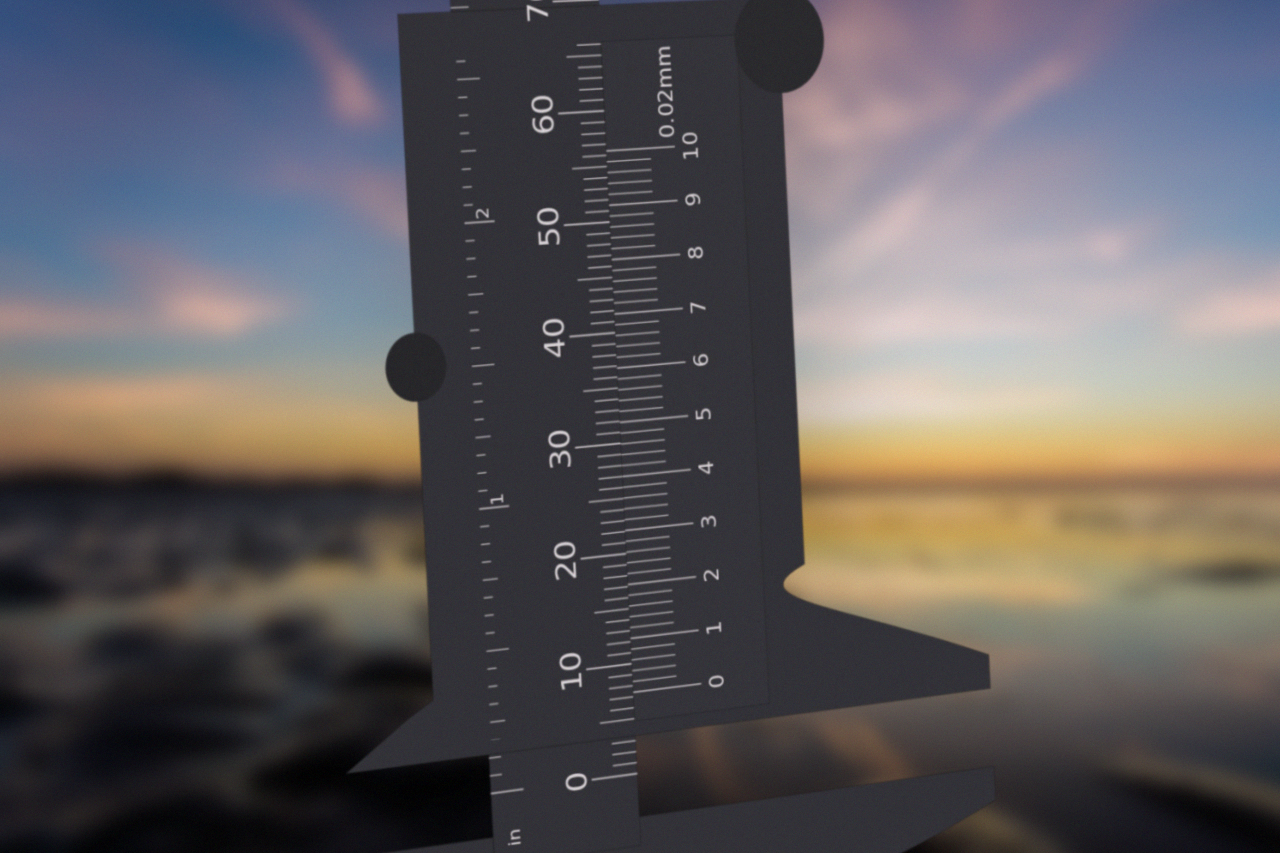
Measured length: 7.4 mm
